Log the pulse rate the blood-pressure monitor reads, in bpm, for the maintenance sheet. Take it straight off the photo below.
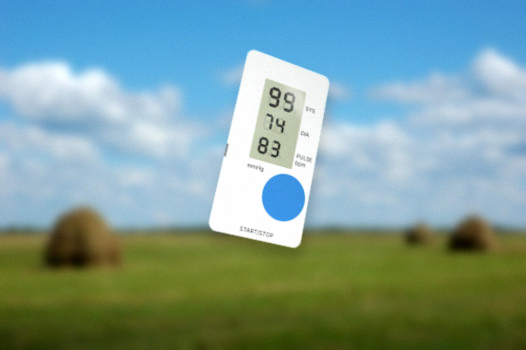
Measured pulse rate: 83 bpm
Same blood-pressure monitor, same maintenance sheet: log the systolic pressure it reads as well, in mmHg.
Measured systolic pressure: 99 mmHg
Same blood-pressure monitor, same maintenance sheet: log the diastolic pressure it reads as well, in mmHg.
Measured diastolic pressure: 74 mmHg
